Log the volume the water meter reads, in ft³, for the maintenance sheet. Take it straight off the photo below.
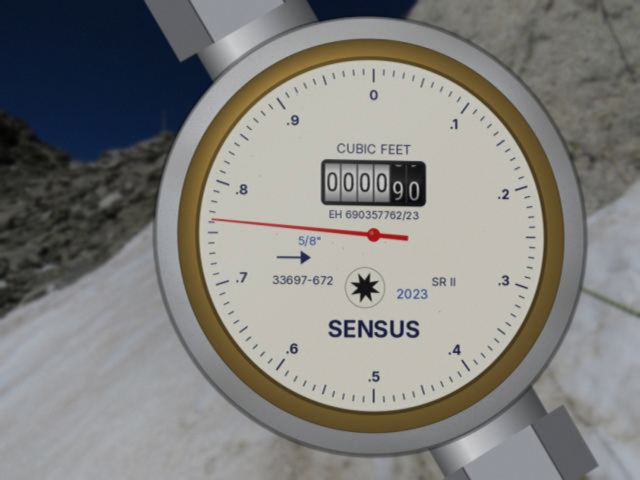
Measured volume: 89.76 ft³
